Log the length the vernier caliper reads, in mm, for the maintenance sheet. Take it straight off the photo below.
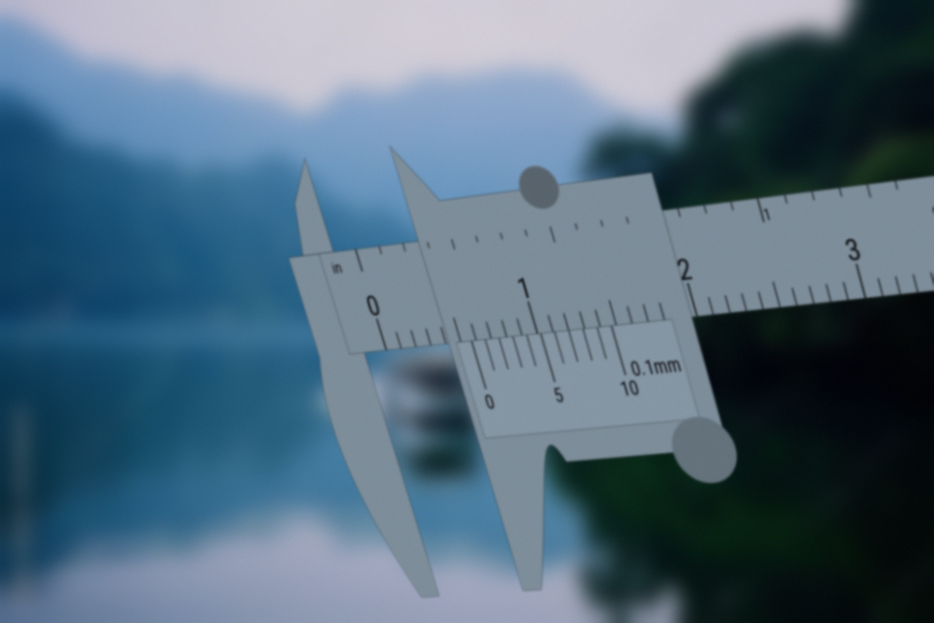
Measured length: 5.7 mm
